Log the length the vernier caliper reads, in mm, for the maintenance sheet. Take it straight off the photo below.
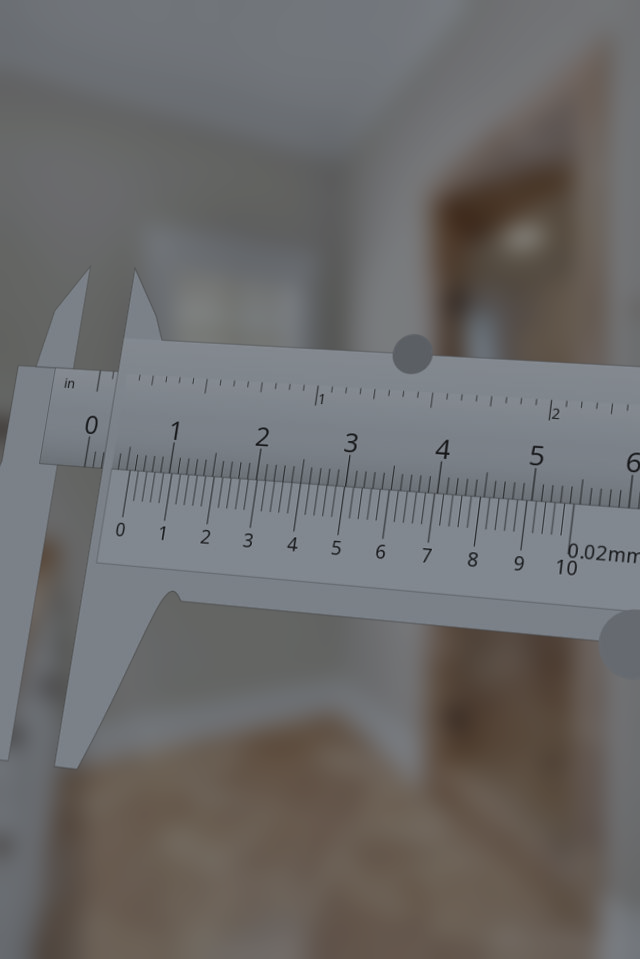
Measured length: 5.4 mm
